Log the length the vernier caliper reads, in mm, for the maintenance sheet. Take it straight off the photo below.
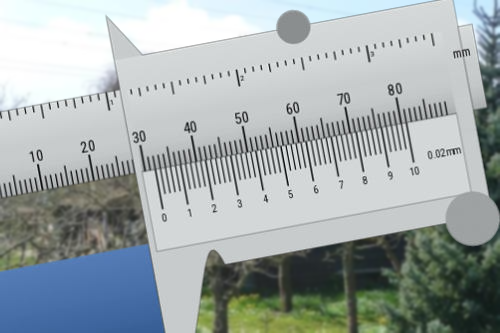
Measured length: 32.0 mm
